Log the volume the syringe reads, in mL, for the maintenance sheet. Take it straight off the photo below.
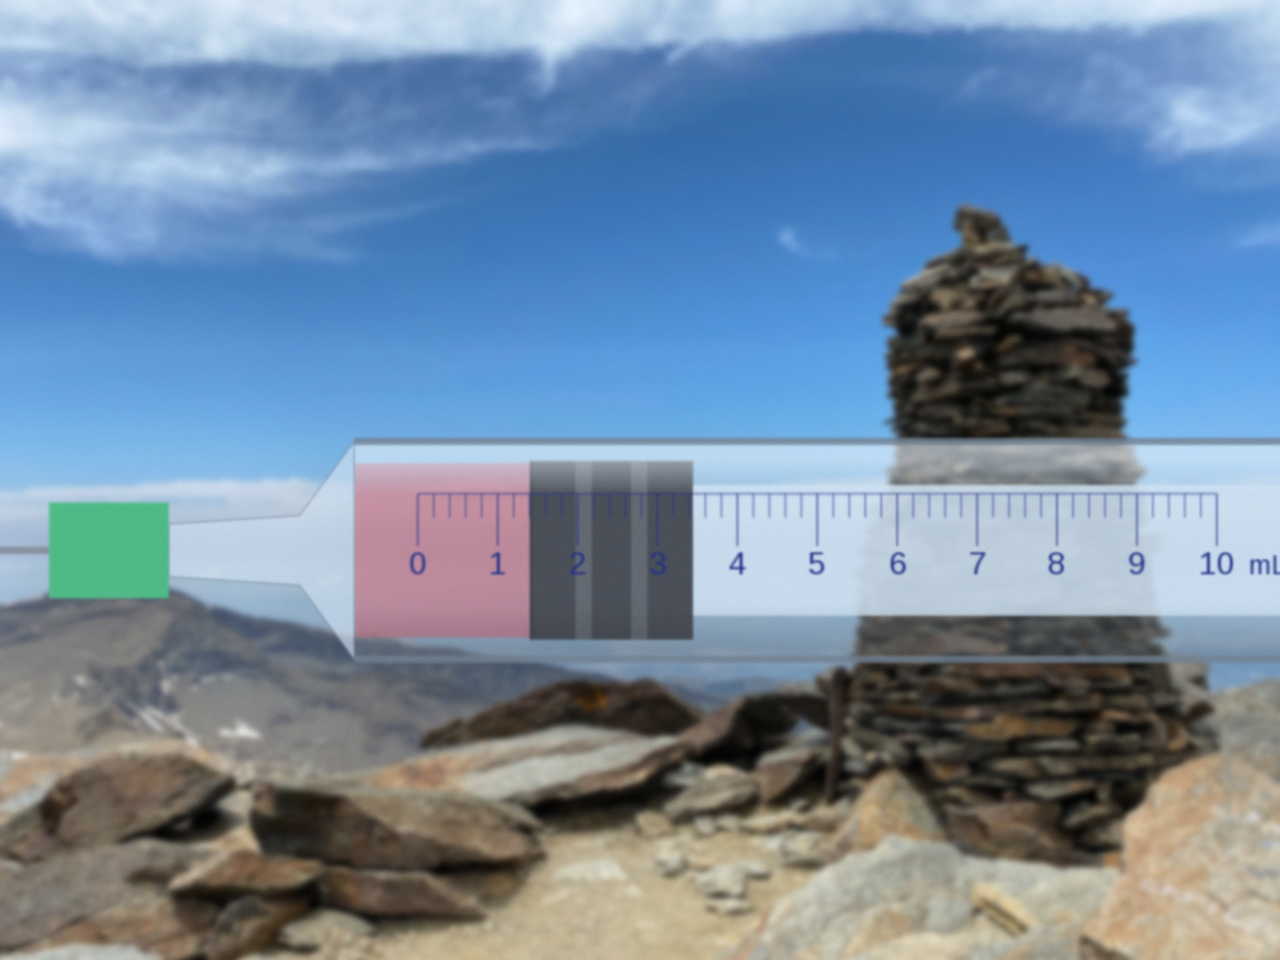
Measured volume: 1.4 mL
